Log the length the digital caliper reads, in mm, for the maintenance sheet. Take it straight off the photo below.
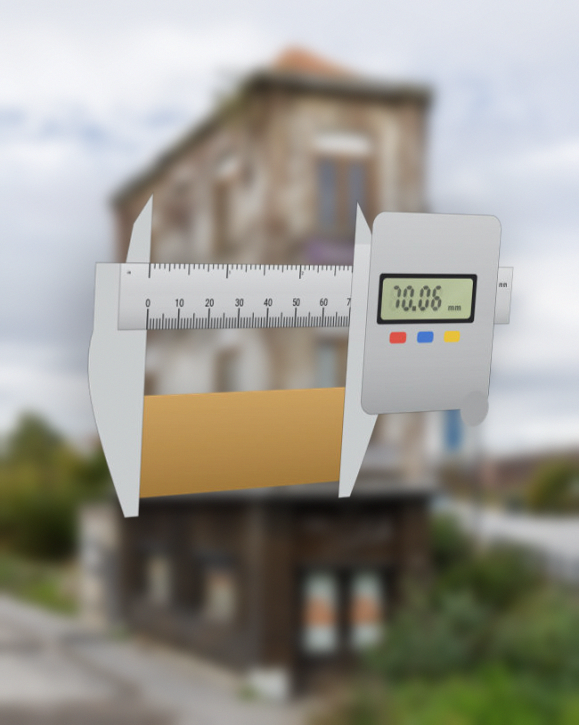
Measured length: 70.06 mm
